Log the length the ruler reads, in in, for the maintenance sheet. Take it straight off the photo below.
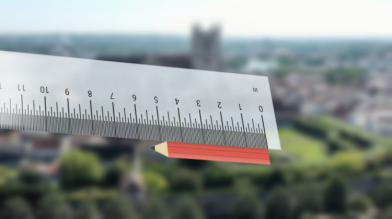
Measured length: 5.5 in
